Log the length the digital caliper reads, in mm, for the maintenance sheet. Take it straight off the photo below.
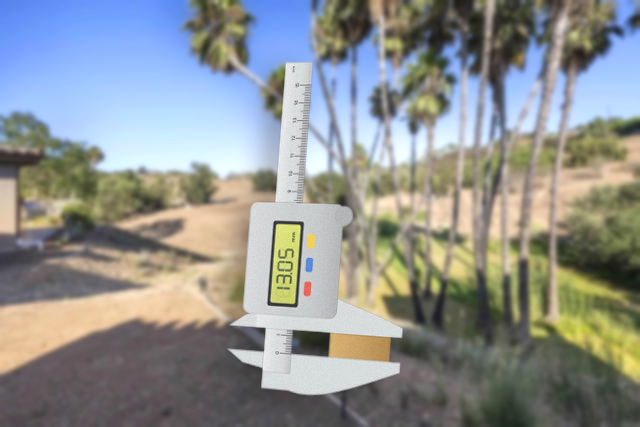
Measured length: 13.05 mm
